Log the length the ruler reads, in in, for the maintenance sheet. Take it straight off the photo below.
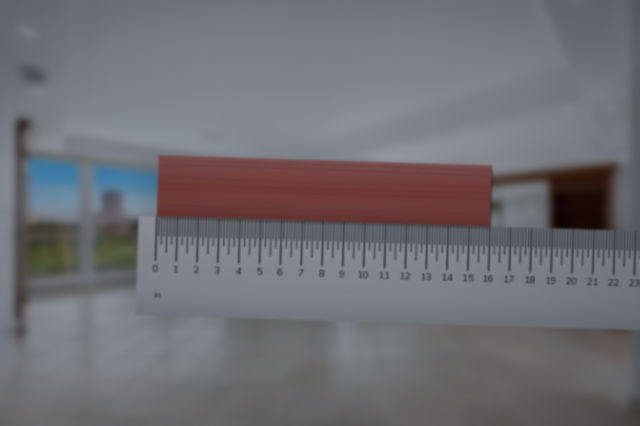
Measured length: 16 in
